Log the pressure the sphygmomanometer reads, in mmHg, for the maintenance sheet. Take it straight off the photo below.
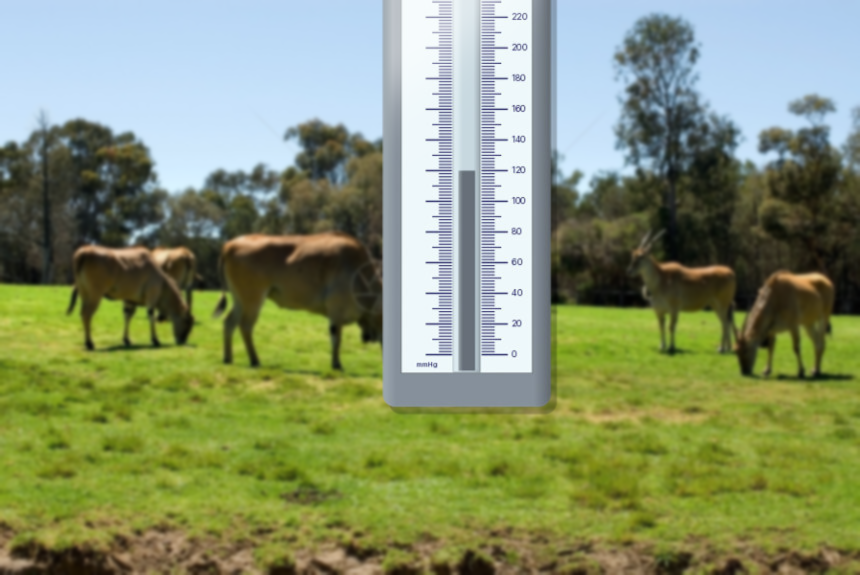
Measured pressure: 120 mmHg
